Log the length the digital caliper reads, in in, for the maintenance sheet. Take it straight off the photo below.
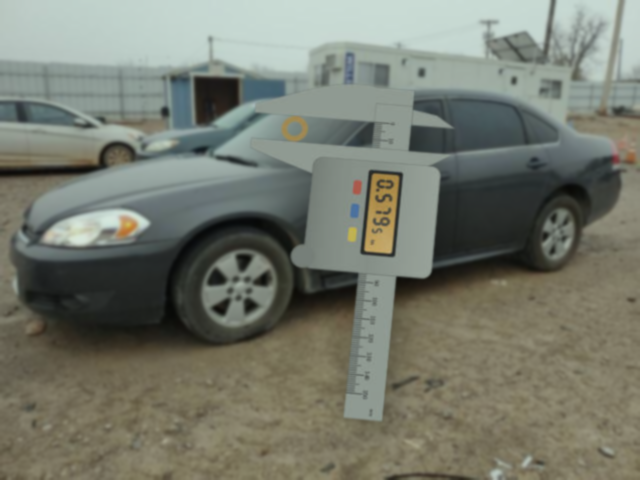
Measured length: 0.5795 in
